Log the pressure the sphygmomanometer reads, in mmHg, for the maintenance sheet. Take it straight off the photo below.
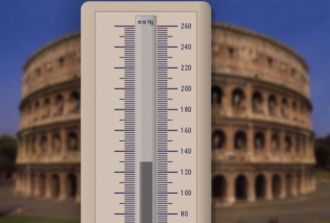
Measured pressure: 130 mmHg
